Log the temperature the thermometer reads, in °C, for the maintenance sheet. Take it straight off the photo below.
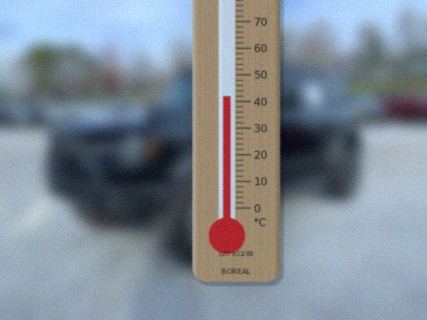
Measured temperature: 42 °C
